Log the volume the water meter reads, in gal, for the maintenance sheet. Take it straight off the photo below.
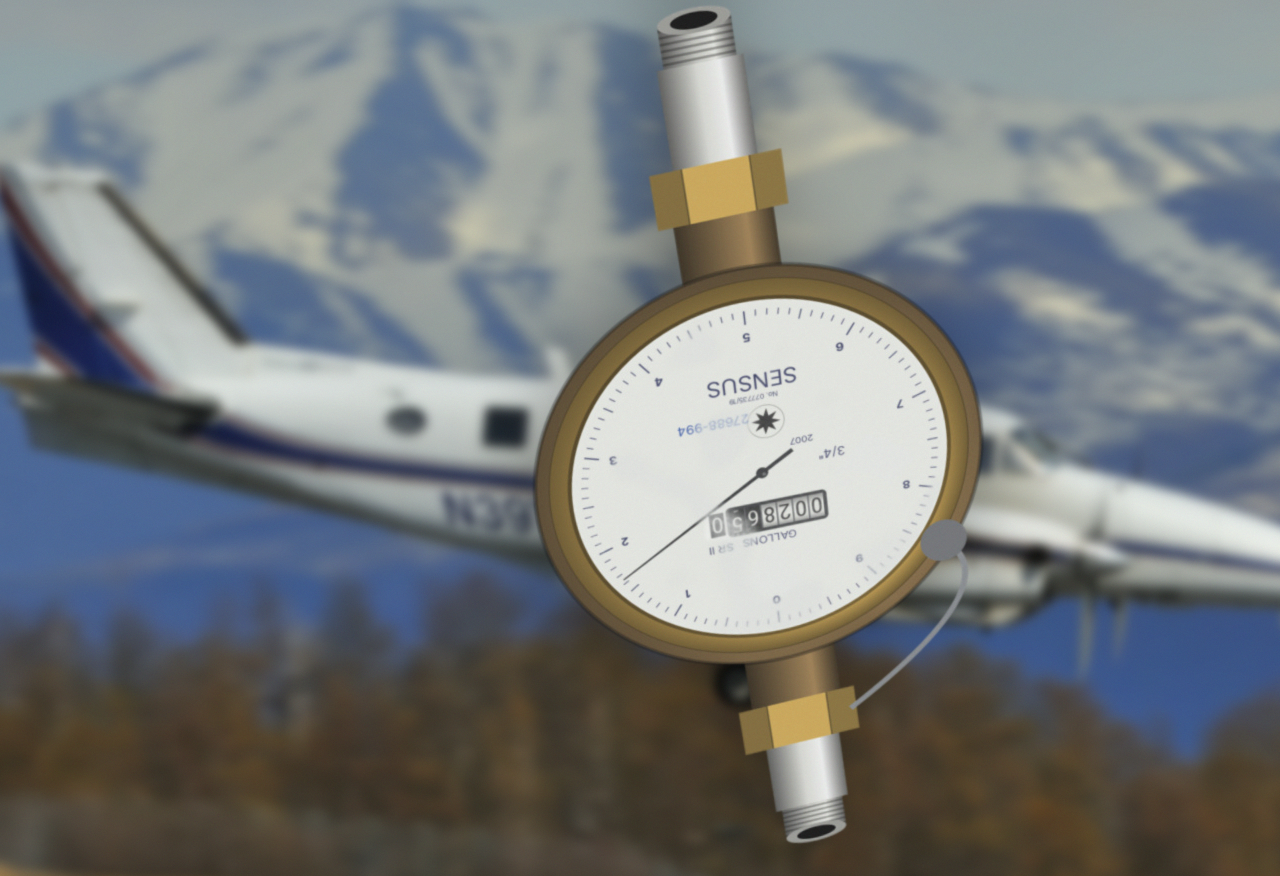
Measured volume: 28651.6 gal
